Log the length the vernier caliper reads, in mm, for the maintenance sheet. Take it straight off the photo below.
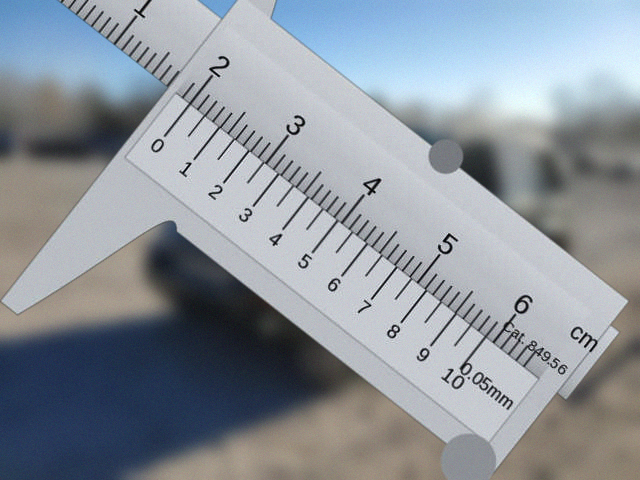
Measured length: 20.0 mm
